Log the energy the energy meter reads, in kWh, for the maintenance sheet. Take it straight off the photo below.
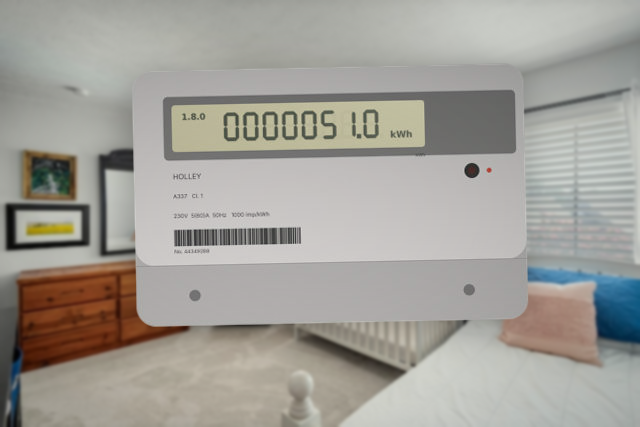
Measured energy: 51.0 kWh
